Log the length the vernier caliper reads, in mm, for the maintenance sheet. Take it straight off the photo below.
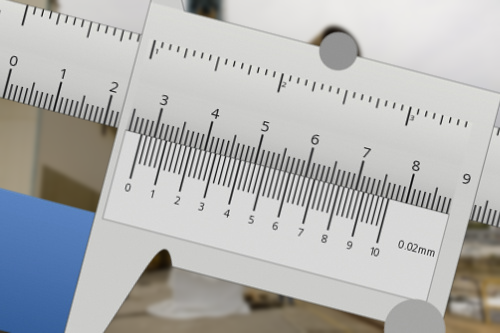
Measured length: 27.5 mm
